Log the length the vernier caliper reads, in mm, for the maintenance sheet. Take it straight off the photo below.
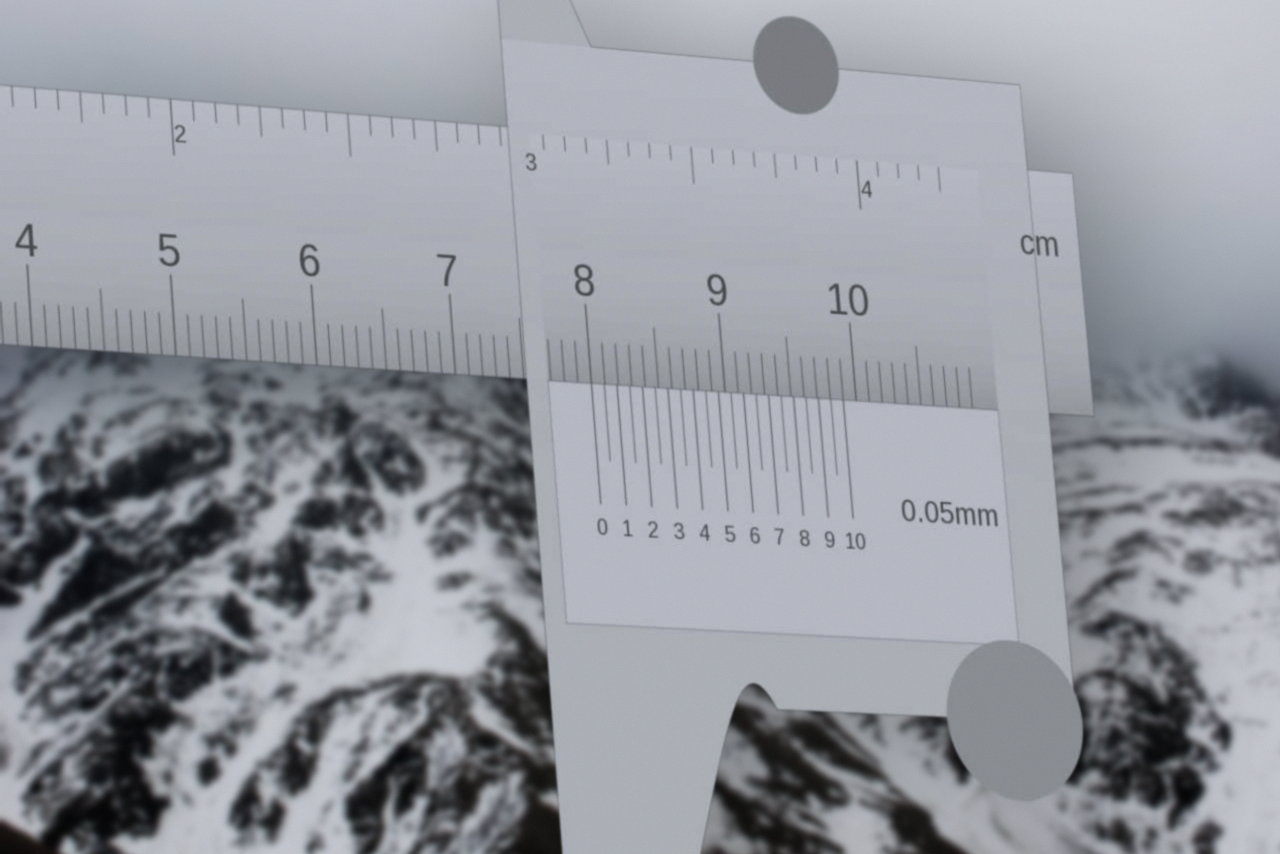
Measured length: 80.0 mm
